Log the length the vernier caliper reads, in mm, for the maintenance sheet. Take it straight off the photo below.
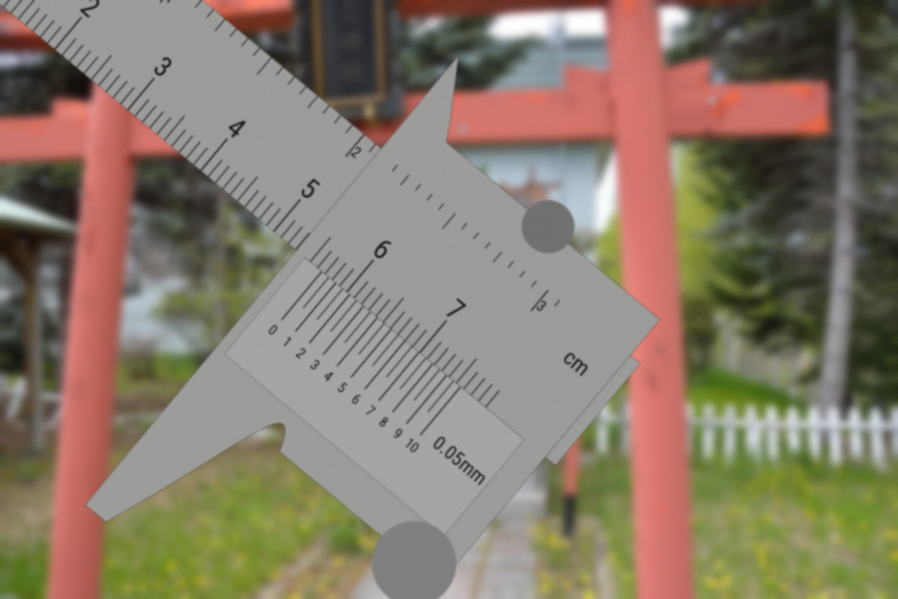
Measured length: 56.6 mm
